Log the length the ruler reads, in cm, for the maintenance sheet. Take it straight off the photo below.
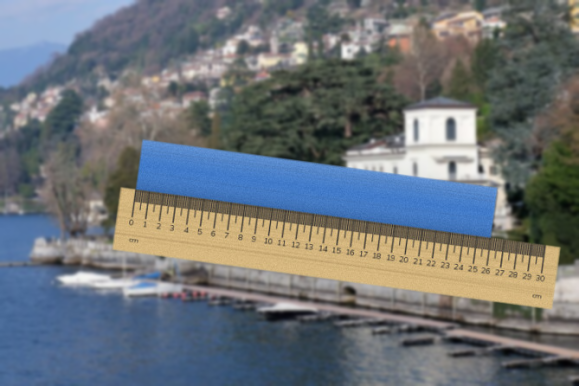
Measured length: 26 cm
